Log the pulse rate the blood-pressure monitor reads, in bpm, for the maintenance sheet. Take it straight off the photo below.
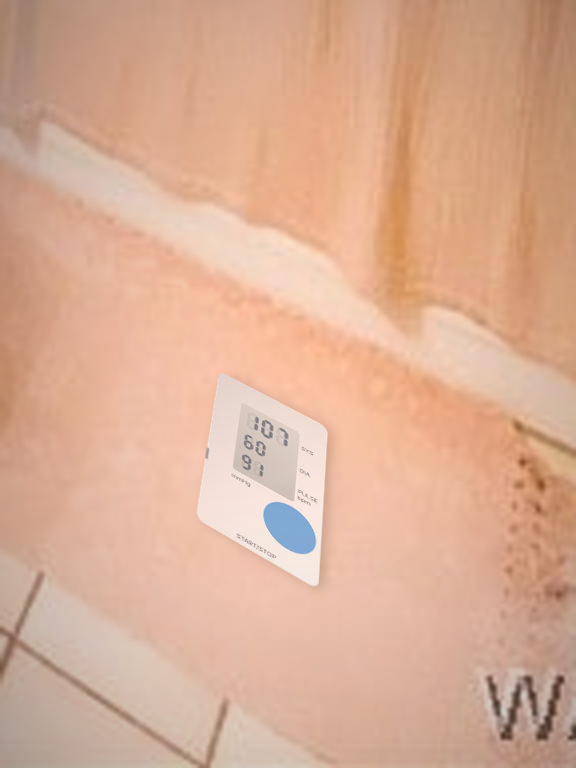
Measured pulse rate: 91 bpm
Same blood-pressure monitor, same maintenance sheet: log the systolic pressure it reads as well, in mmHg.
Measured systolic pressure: 107 mmHg
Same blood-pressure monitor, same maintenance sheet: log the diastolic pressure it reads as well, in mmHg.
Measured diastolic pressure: 60 mmHg
